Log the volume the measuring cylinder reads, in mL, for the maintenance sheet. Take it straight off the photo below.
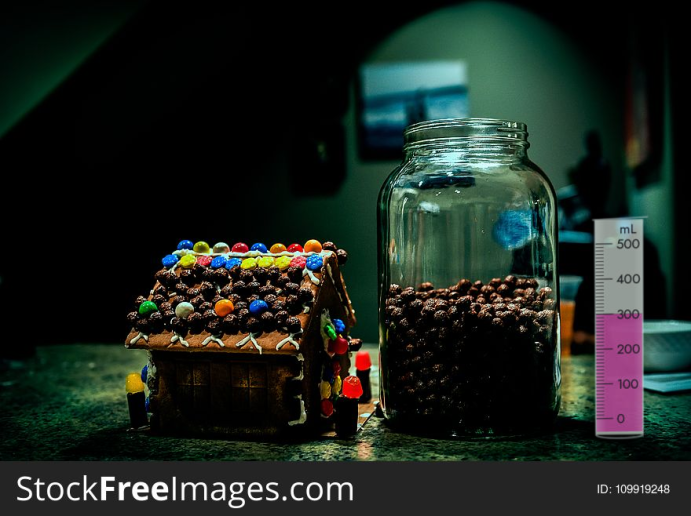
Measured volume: 300 mL
